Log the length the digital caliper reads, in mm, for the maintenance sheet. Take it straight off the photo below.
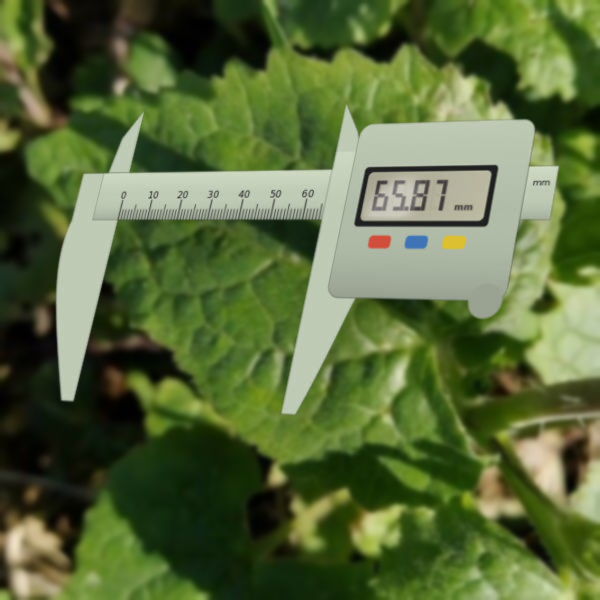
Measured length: 65.87 mm
